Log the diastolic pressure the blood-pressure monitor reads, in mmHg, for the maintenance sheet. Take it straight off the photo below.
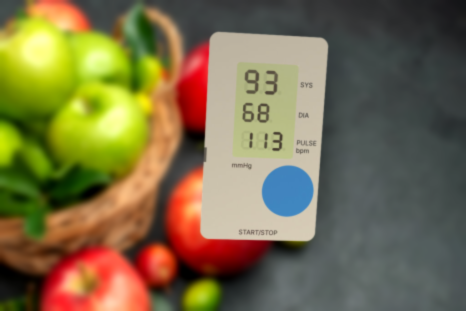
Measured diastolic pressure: 68 mmHg
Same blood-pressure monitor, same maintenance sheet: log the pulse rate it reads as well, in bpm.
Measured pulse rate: 113 bpm
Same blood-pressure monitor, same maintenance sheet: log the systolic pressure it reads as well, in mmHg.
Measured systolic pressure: 93 mmHg
